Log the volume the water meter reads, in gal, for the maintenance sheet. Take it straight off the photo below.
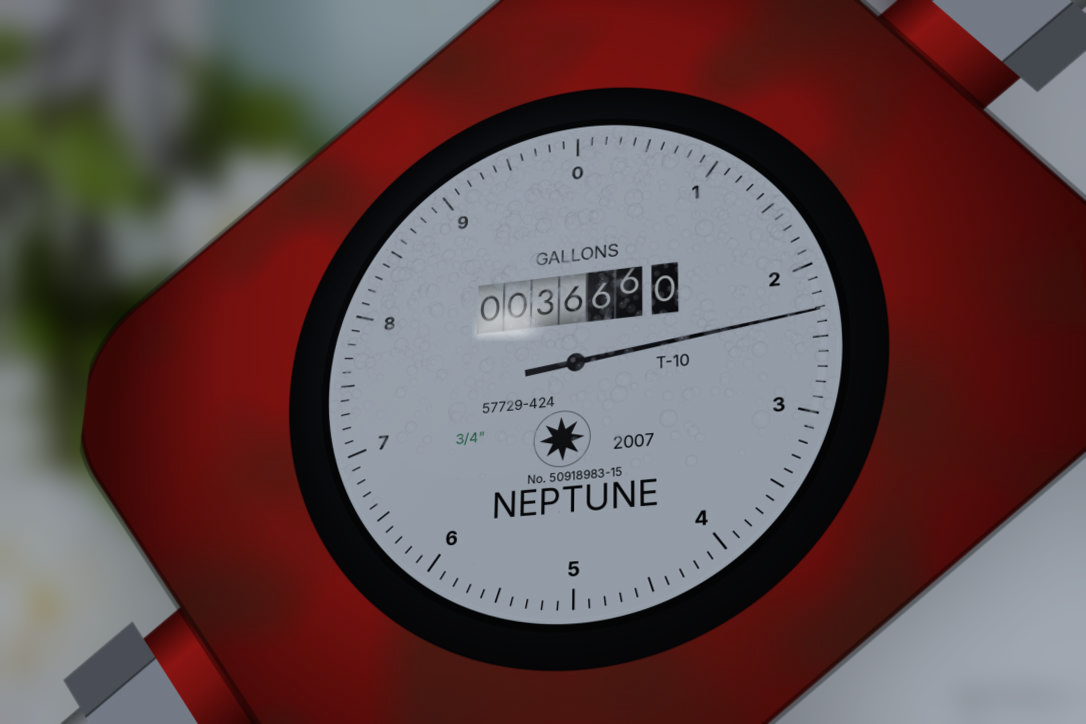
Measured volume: 36662.3 gal
